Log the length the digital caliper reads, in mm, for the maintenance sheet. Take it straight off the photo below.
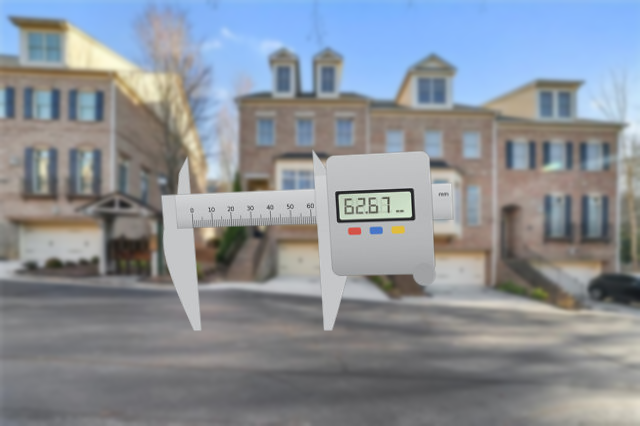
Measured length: 62.67 mm
